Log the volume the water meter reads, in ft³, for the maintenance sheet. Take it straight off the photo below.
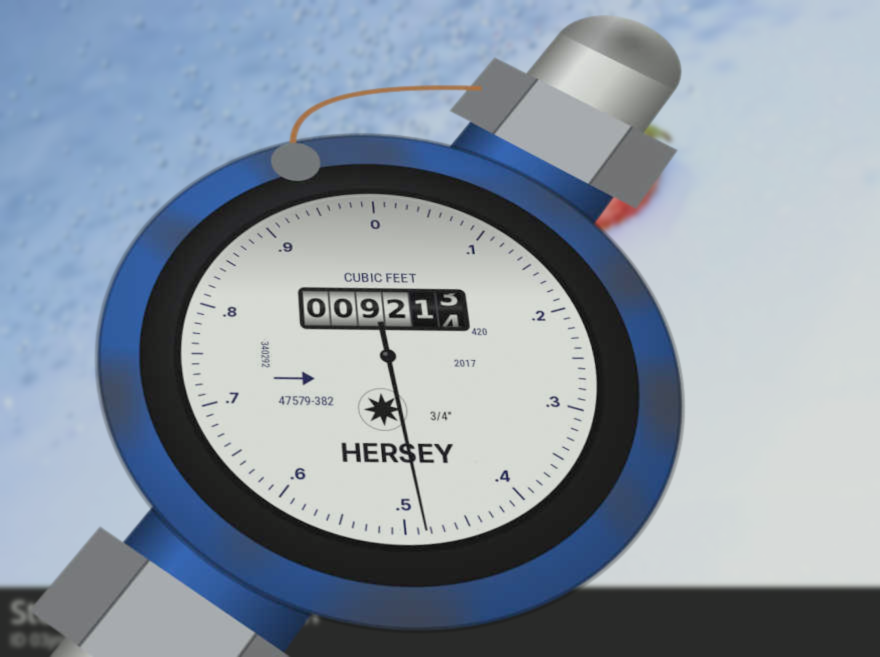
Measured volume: 9213.48 ft³
